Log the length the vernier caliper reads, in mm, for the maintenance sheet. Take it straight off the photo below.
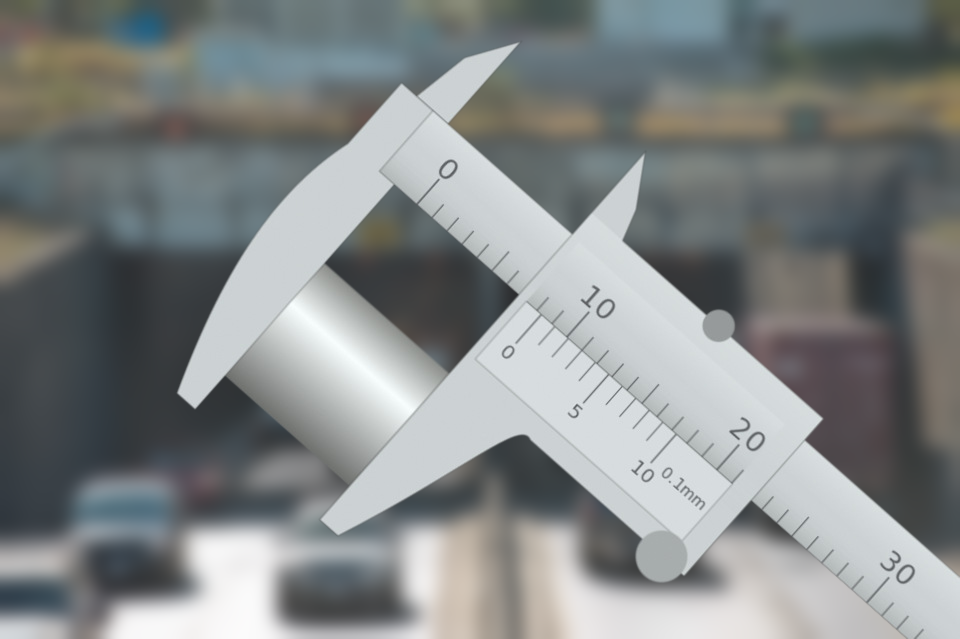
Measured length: 8.3 mm
